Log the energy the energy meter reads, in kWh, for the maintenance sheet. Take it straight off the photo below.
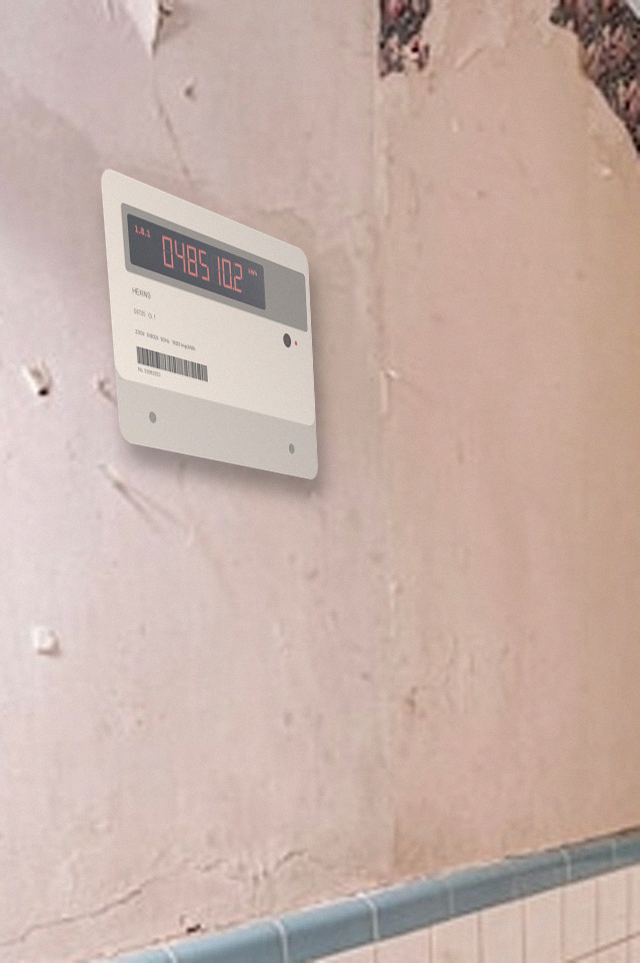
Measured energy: 48510.2 kWh
